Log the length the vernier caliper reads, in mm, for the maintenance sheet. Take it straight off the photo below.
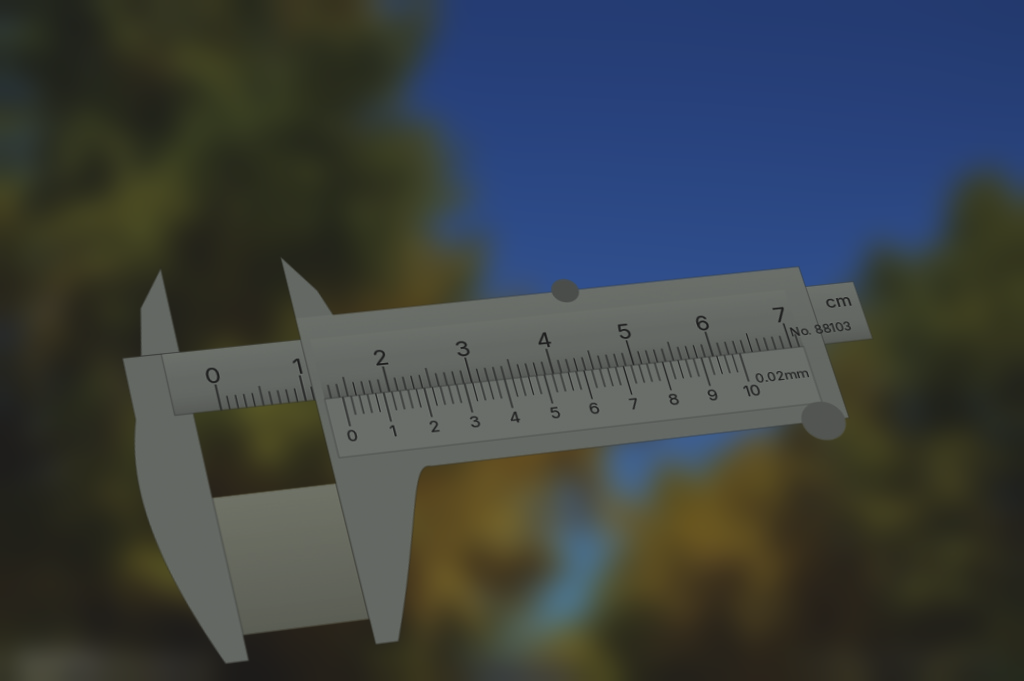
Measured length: 14.4 mm
